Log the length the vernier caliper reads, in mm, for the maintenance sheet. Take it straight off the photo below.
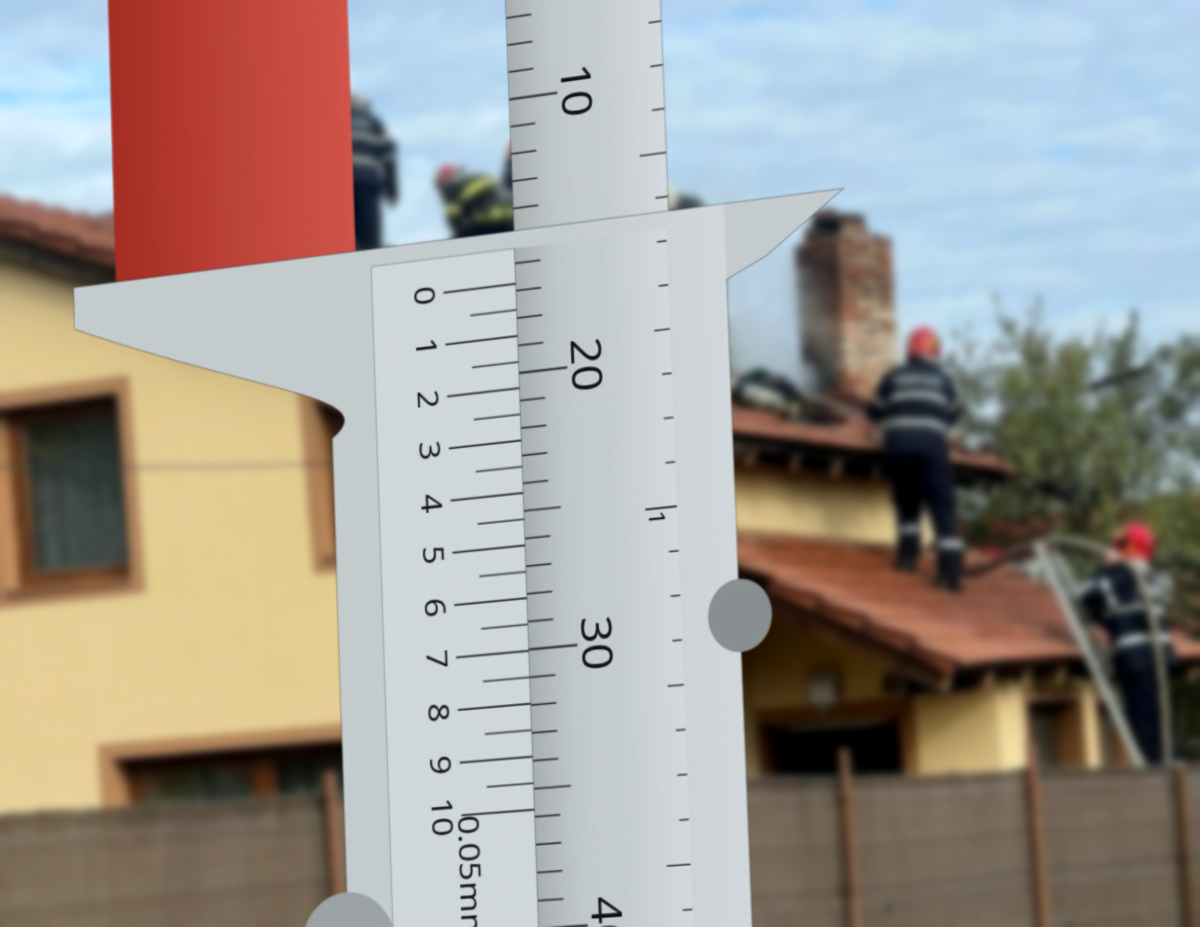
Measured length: 16.75 mm
